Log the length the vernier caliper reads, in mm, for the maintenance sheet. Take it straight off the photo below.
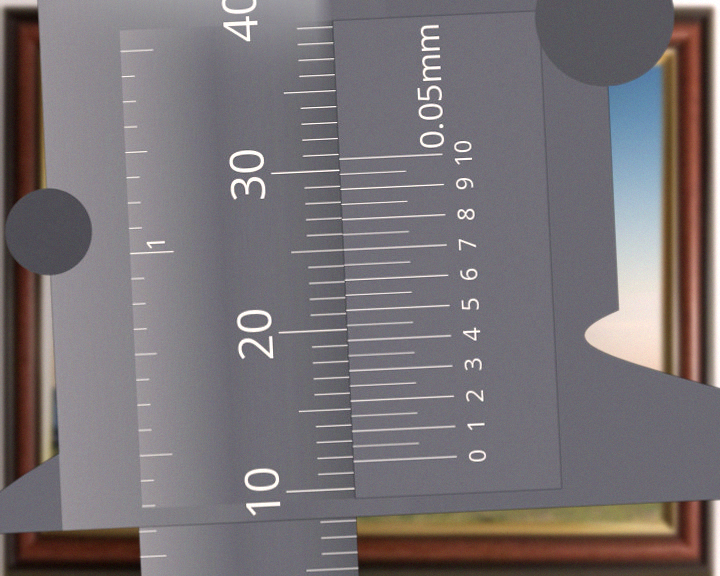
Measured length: 11.7 mm
